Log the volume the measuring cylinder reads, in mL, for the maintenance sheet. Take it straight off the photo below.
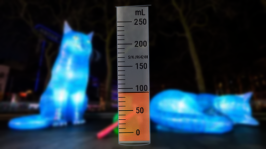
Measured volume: 90 mL
